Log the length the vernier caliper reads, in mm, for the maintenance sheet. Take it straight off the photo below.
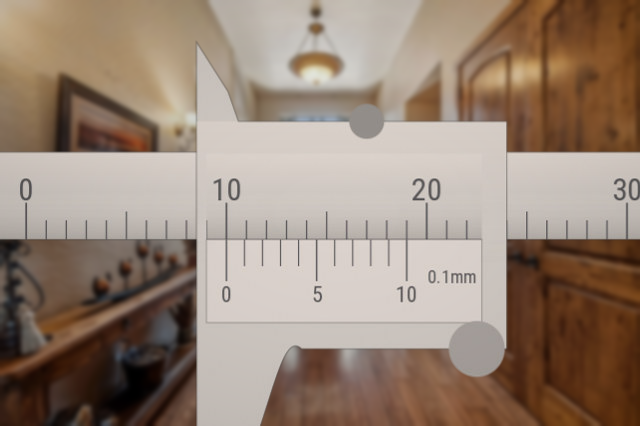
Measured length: 10.0 mm
